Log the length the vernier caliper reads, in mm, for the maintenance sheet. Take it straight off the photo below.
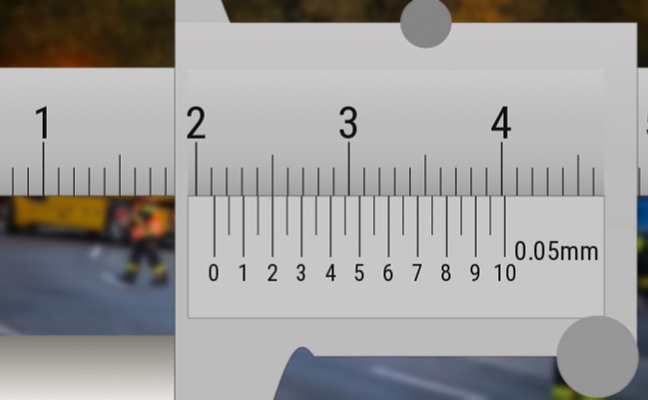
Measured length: 21.2 mm
